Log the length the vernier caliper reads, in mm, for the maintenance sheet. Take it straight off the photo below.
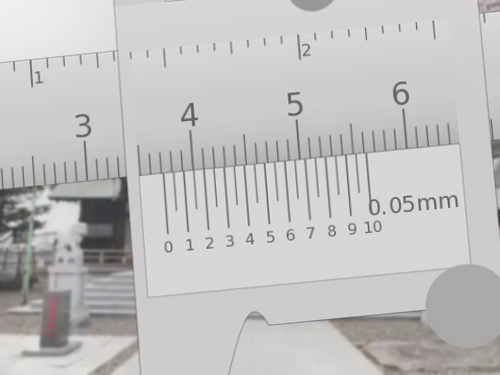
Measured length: 37.2 mm
